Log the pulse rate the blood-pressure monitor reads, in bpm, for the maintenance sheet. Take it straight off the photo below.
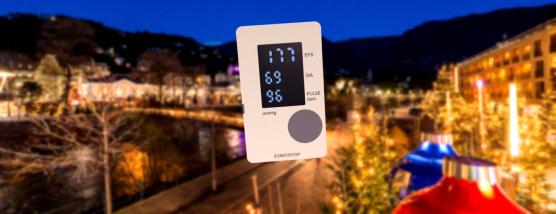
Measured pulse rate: 96 bpm
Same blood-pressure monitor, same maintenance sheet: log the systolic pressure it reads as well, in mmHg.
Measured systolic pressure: 177 mmHg
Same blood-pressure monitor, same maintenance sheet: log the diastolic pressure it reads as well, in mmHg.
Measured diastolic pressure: 69 mmHg
